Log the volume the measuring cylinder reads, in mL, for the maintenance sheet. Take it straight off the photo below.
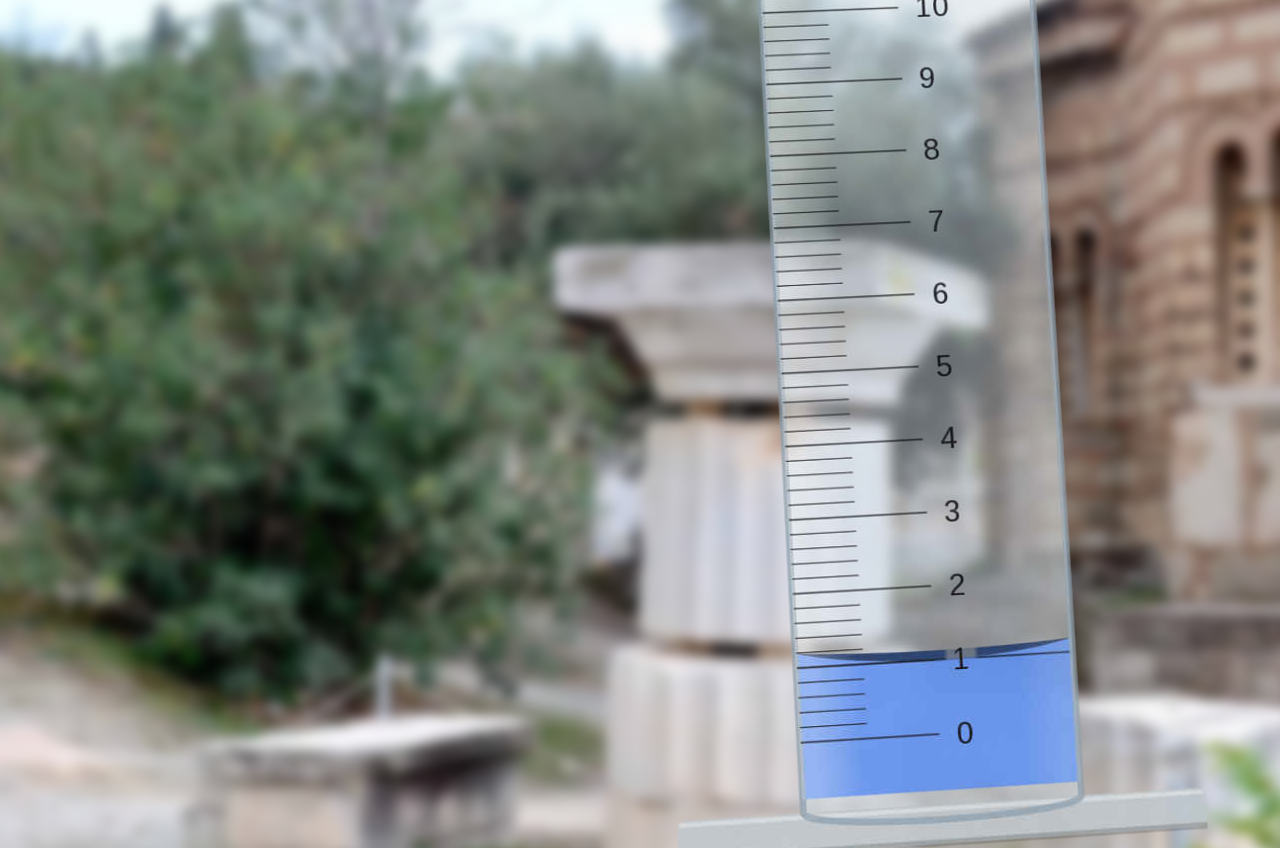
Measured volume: 1 mL
